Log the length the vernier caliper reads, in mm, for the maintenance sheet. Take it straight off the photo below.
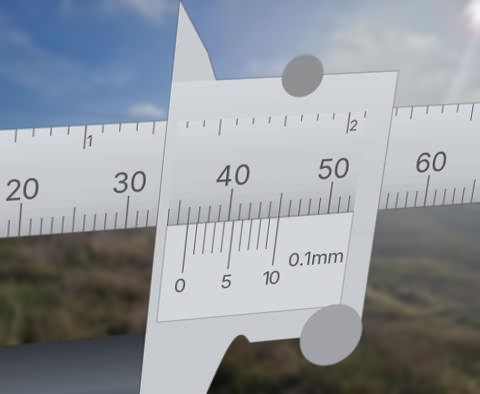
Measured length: 36.0 mm
